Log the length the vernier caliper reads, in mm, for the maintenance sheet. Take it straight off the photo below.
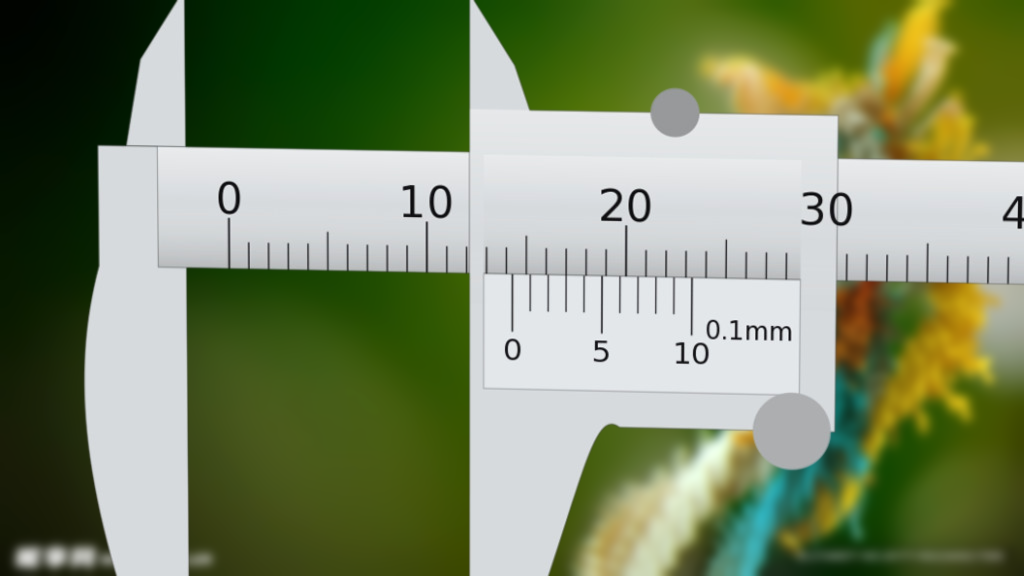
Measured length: 14.3 mm
